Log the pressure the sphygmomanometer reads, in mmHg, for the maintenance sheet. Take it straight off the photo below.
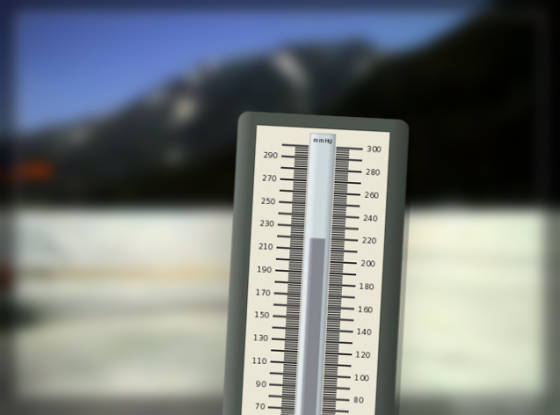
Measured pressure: 220 mmHg
